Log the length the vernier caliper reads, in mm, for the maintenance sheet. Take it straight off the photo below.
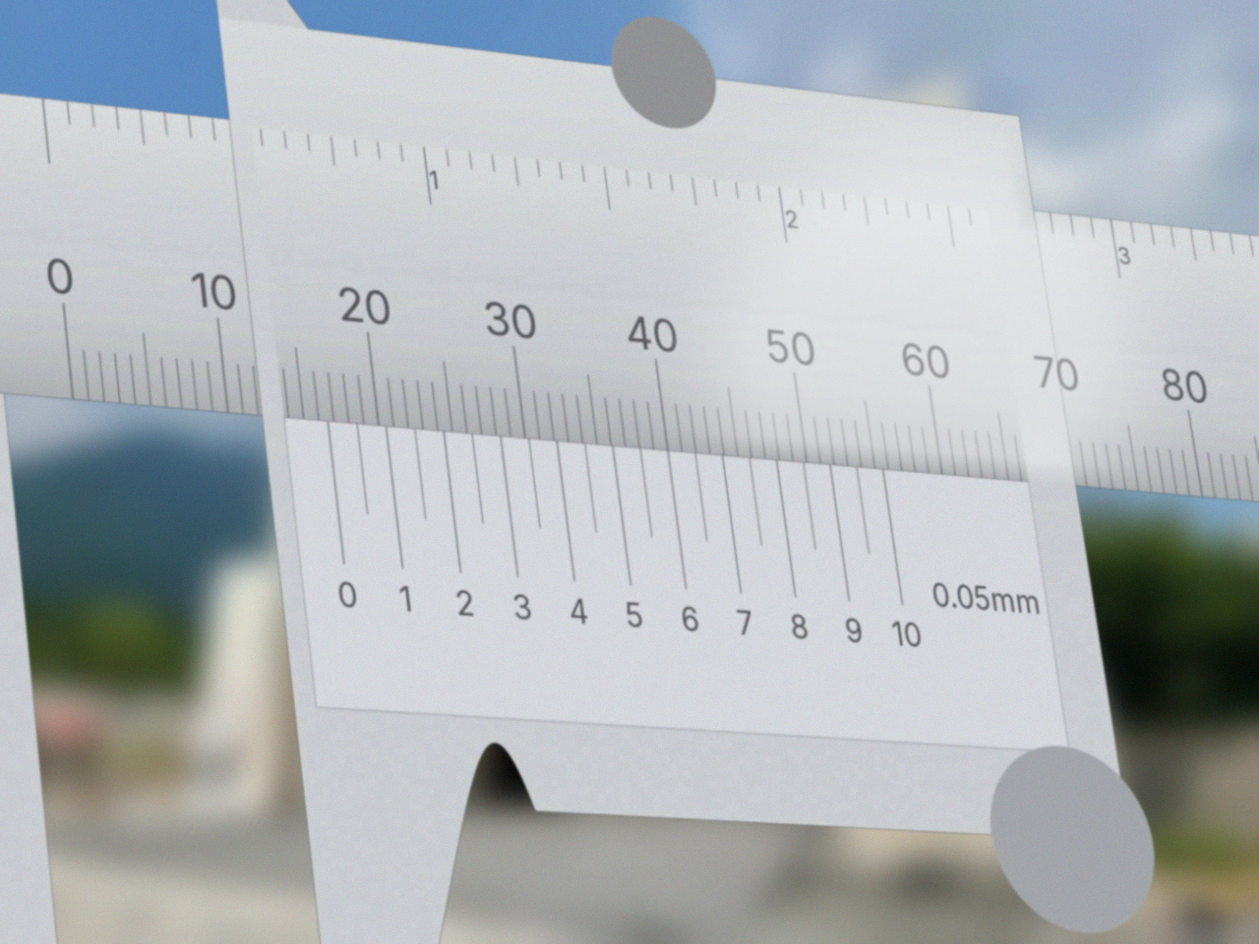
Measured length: 16.6 mm
